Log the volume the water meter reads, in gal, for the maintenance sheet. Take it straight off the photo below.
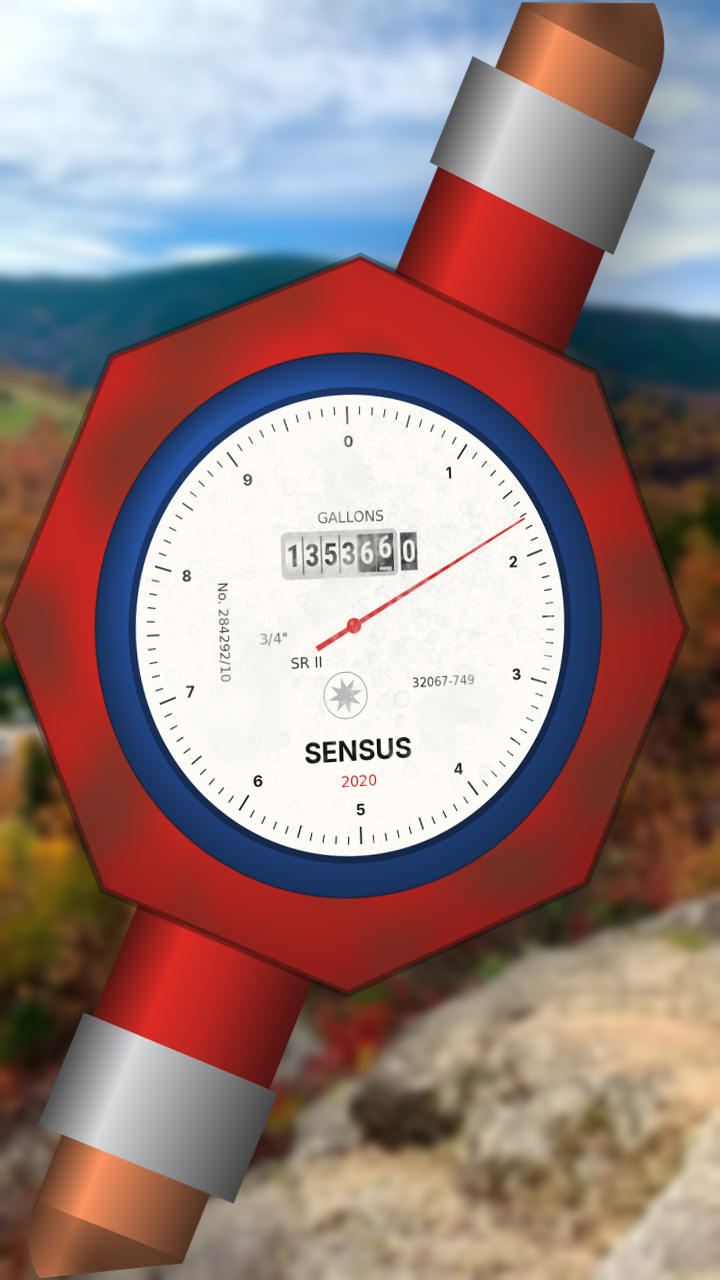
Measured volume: 1353661.7 gal
